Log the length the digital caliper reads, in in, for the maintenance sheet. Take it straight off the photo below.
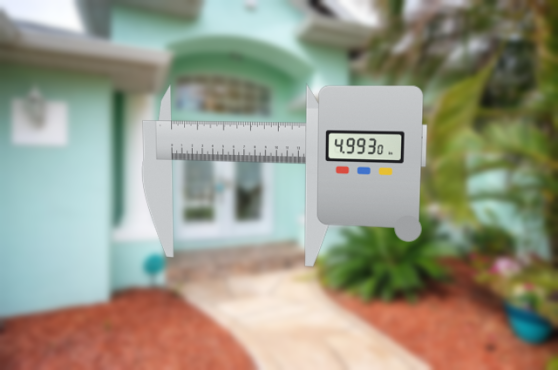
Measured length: 4.9930 in
